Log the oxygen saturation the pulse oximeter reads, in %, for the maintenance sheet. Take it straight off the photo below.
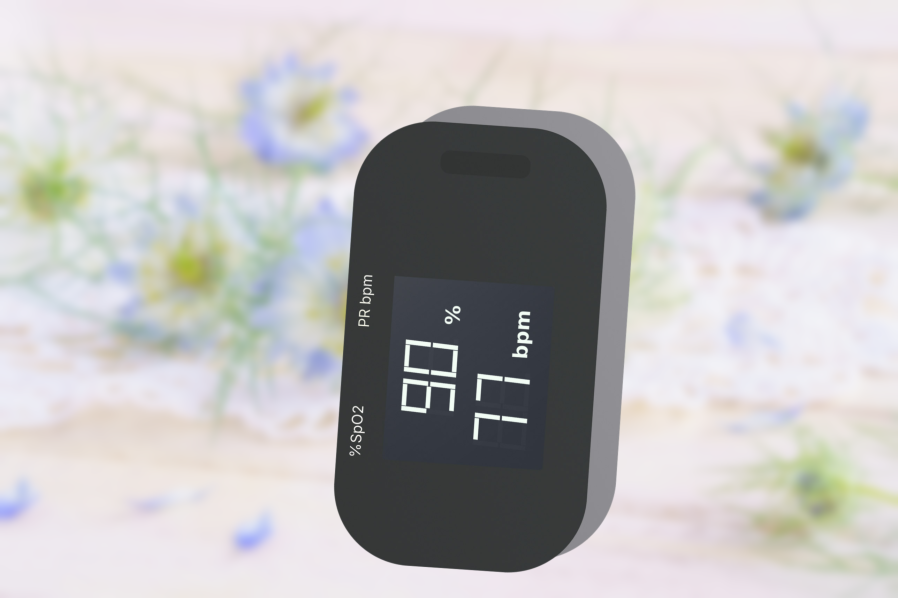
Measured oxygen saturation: 90 %
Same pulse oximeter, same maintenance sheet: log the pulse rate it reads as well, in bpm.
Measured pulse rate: 77 bpm
